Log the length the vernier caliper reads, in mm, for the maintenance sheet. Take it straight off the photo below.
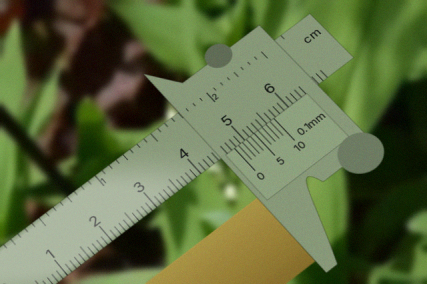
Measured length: 47.6 mm
